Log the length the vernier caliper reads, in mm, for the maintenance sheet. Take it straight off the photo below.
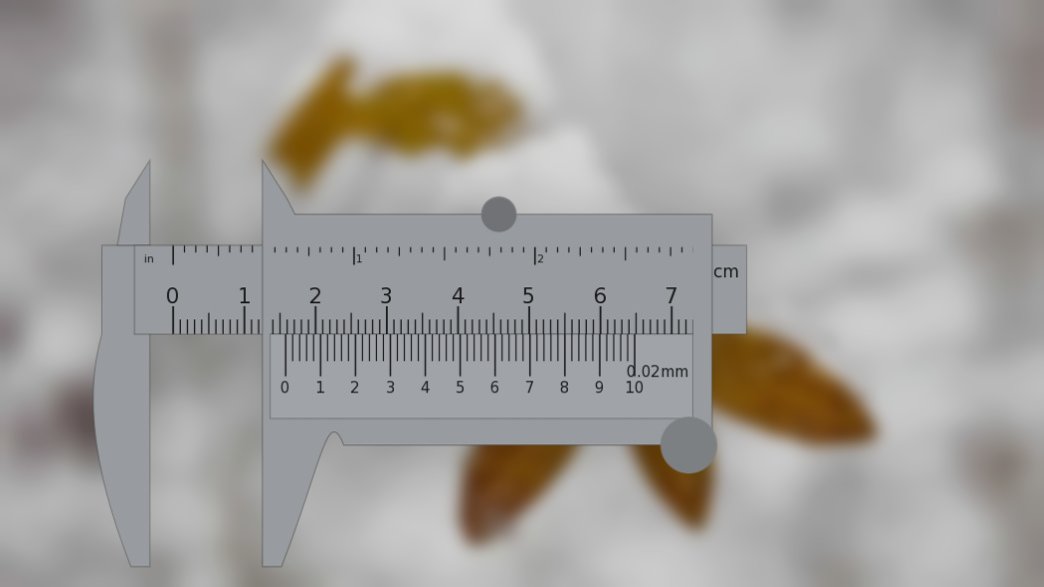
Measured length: 15.8 mm
